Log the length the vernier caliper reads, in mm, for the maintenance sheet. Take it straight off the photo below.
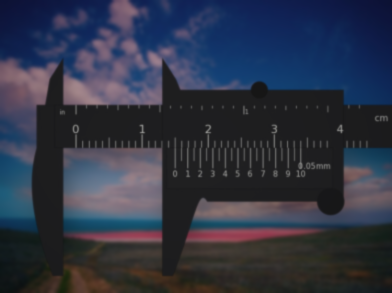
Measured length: 15.0 mm
